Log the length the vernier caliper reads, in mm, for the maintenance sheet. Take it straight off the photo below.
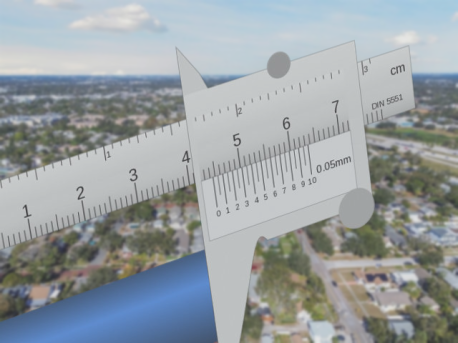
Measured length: 44.6 mm
